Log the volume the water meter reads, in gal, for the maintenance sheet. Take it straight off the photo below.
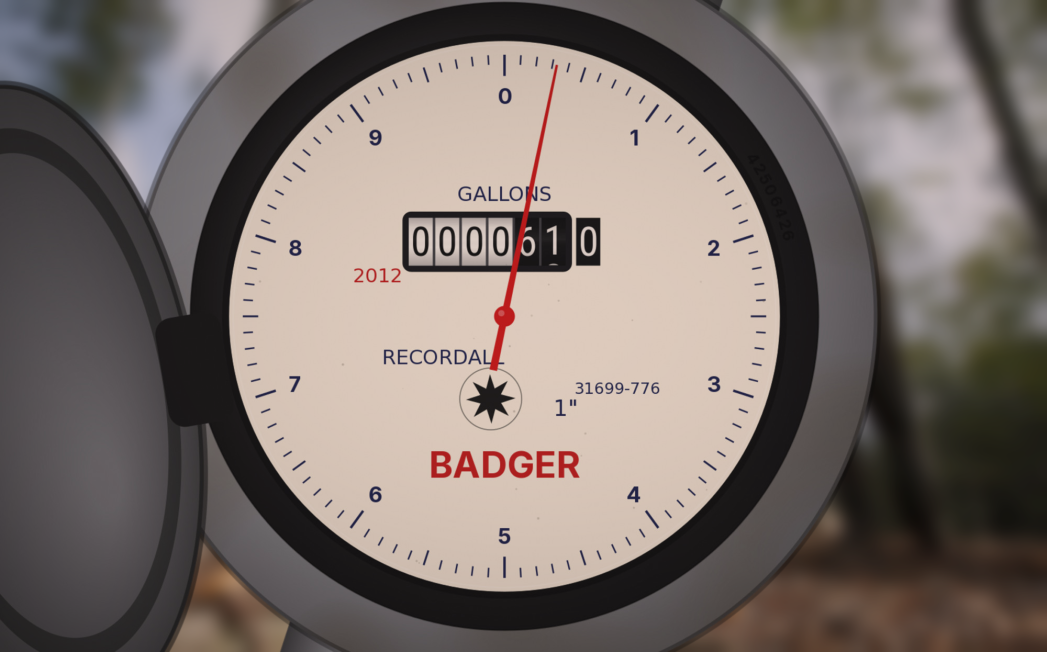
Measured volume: 610.3 gal
